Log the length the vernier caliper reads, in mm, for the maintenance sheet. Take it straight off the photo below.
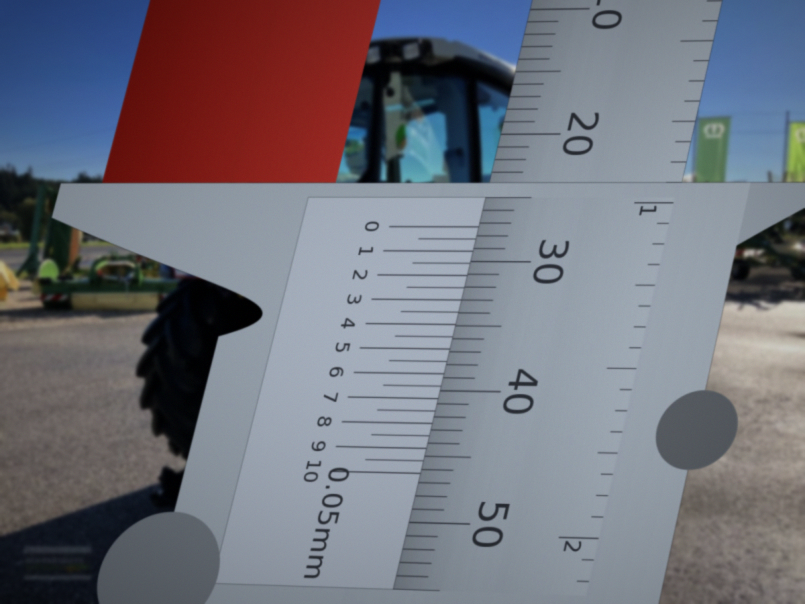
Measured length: 27.3 mm
